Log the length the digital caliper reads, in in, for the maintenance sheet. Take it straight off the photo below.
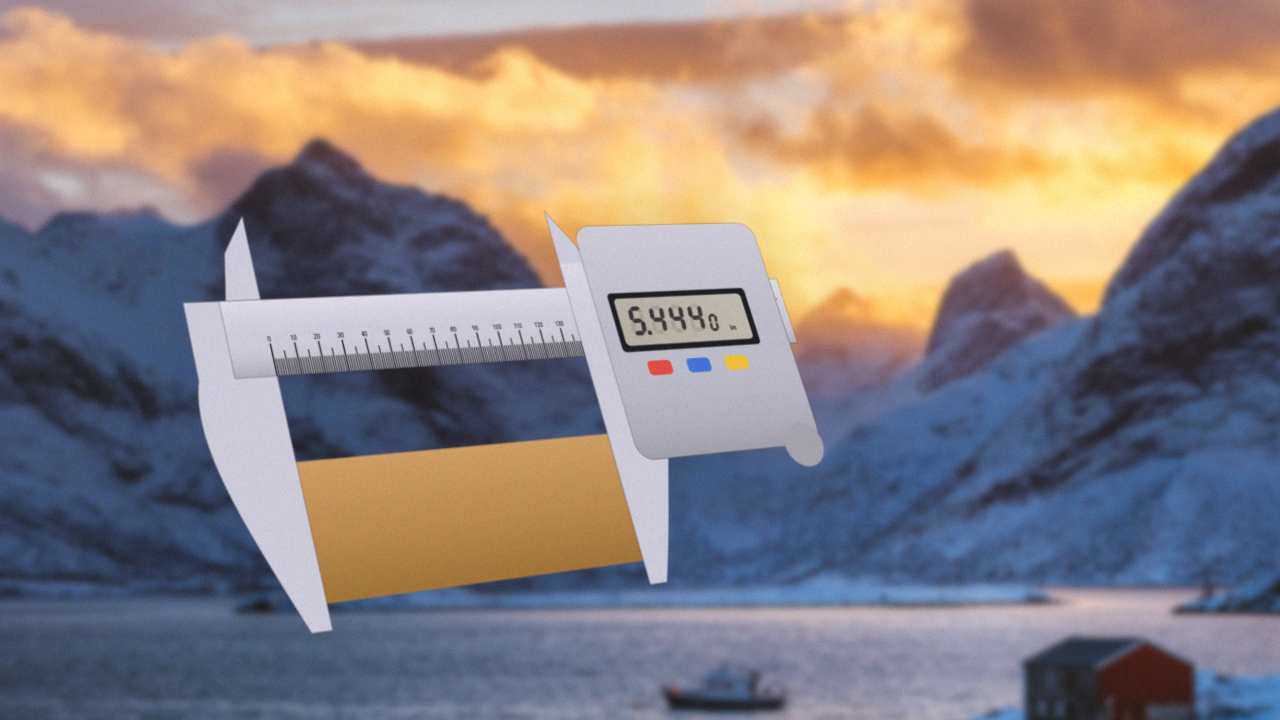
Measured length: 5.4440 in
